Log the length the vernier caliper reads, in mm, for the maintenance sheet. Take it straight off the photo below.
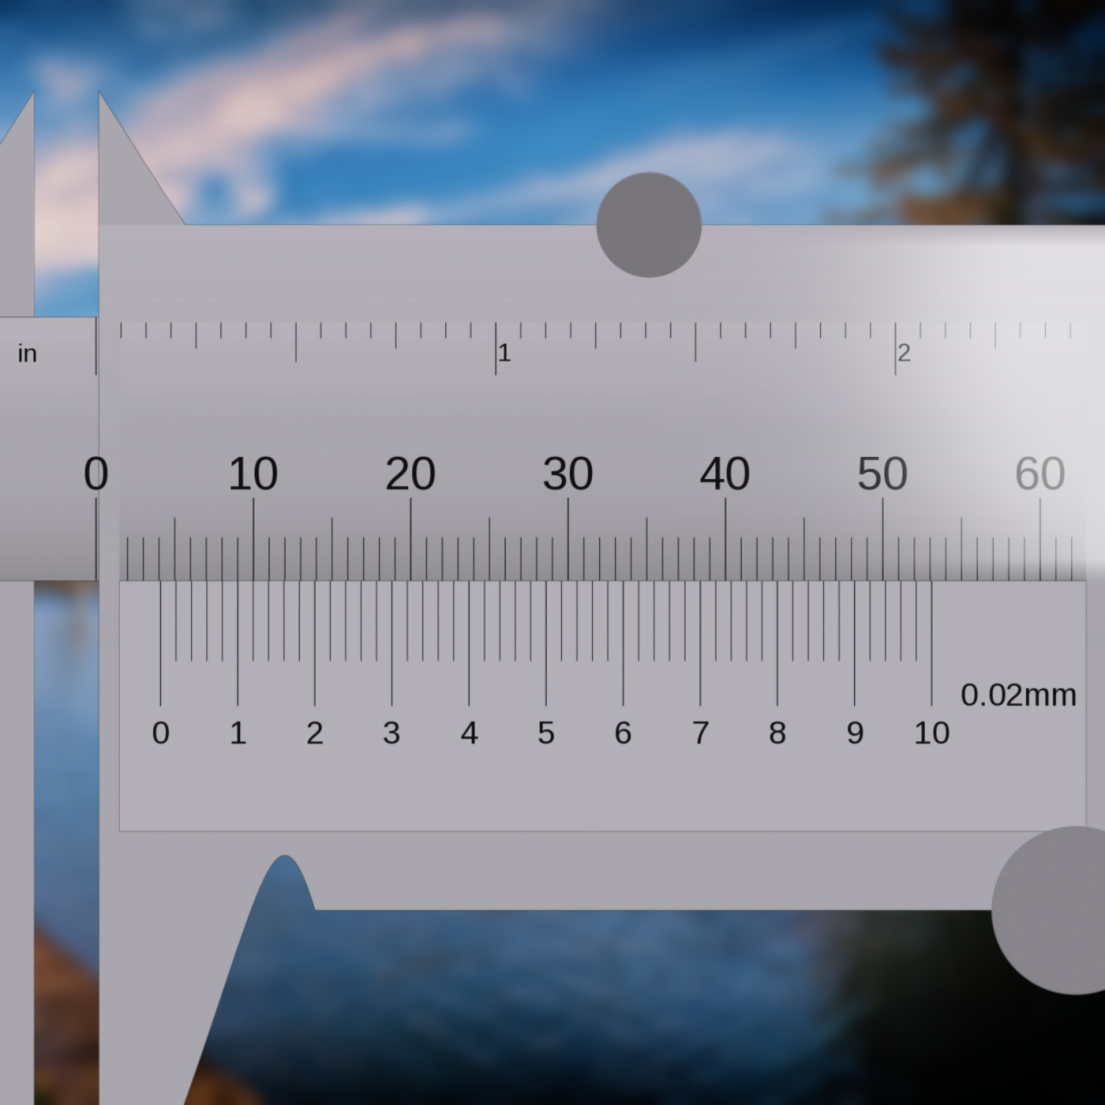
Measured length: 4.1 mm
